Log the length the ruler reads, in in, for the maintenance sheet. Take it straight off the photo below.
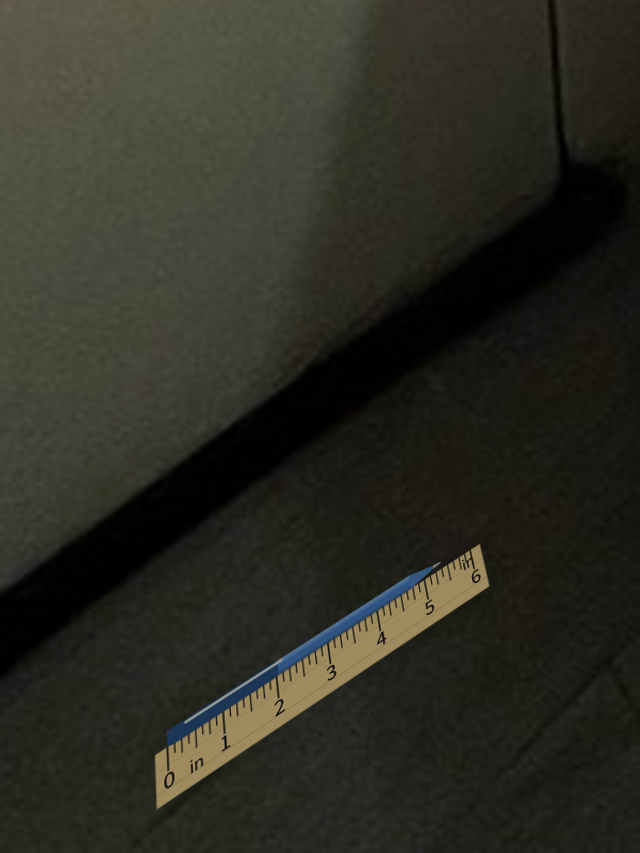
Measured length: 5.375 in
